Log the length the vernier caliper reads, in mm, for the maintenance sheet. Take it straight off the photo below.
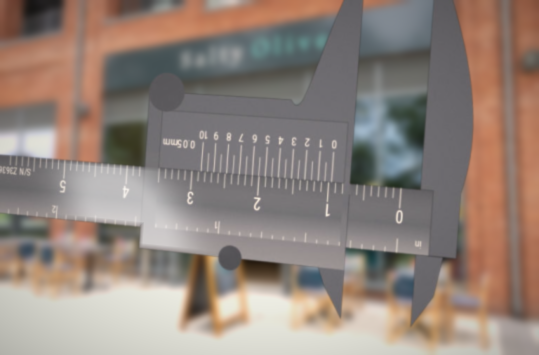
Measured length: 9.6 mm
